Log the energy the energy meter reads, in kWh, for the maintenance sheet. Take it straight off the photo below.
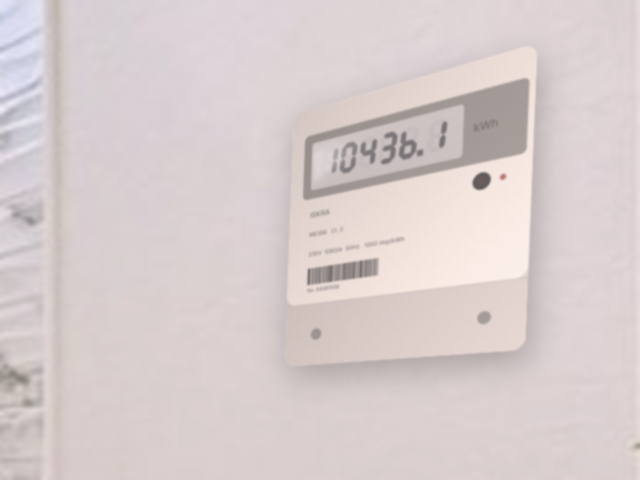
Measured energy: 10436.1 kWh
